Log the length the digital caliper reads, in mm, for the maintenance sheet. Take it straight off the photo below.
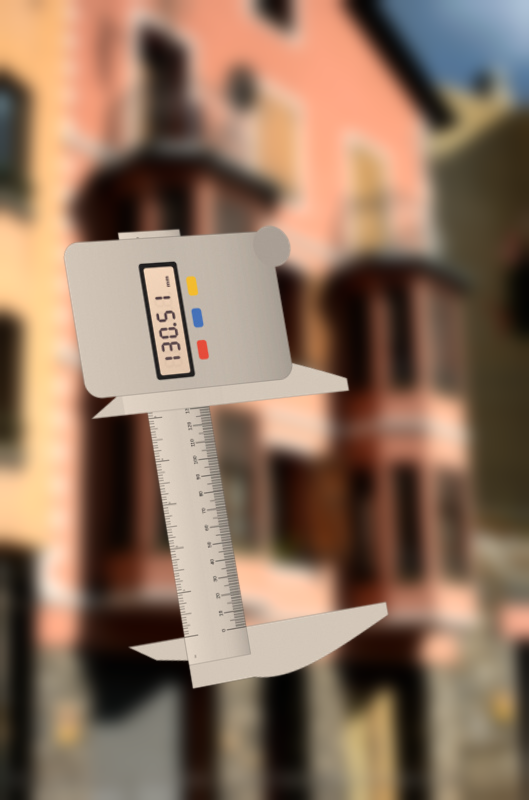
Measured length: 130.51 mm
